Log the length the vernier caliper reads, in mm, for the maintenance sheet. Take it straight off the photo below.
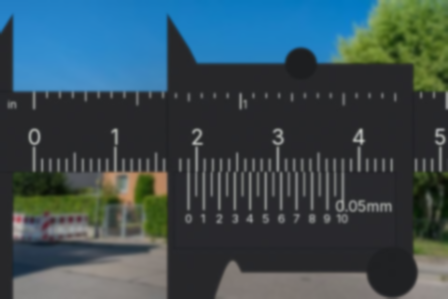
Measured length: 19.0 mm
